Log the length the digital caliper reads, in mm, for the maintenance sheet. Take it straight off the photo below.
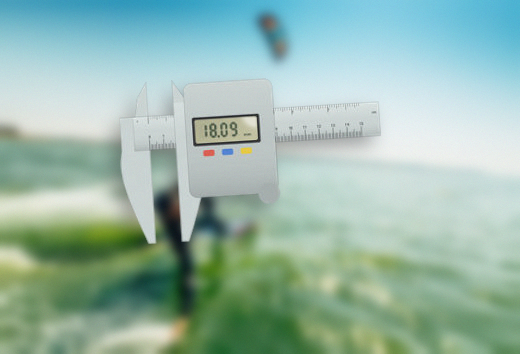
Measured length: 18.09 mm
